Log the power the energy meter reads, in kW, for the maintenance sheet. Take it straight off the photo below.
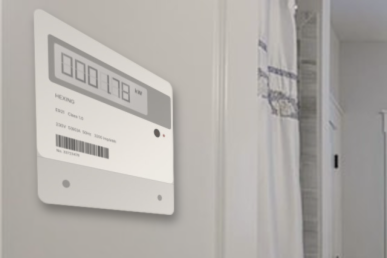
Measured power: 1.78 kW
